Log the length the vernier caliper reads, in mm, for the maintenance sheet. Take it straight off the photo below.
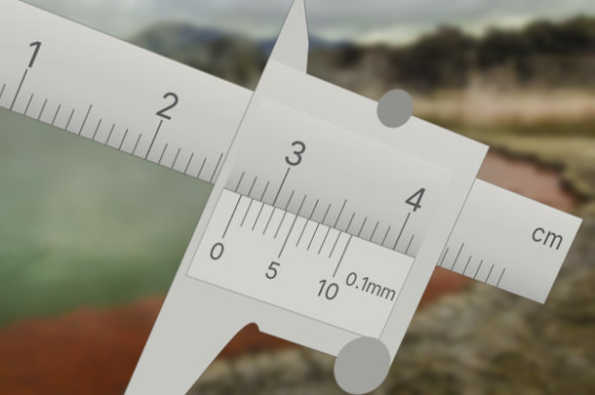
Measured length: 27.5 mm
